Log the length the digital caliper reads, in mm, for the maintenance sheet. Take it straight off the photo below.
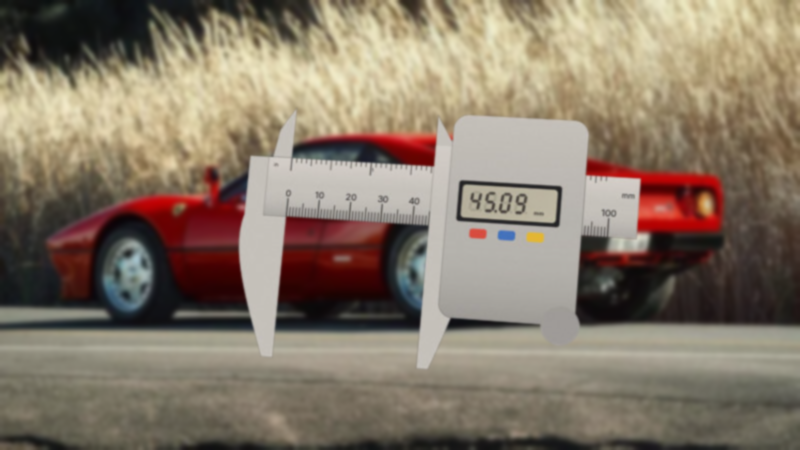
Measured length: 45.09 mm
